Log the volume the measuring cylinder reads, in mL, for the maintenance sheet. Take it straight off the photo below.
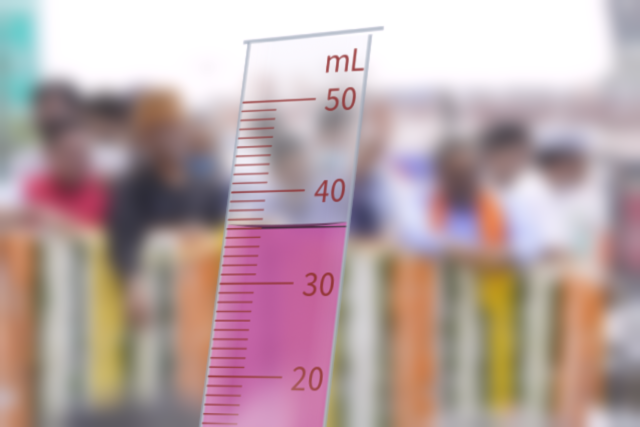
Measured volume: 36 mL
